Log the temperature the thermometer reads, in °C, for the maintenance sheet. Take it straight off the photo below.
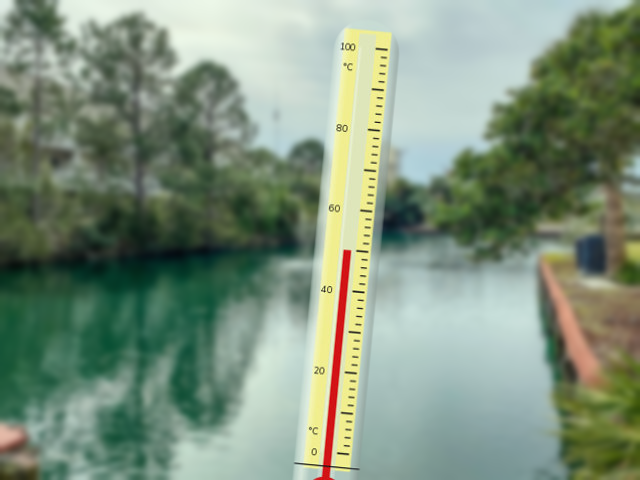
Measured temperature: 50 °C
